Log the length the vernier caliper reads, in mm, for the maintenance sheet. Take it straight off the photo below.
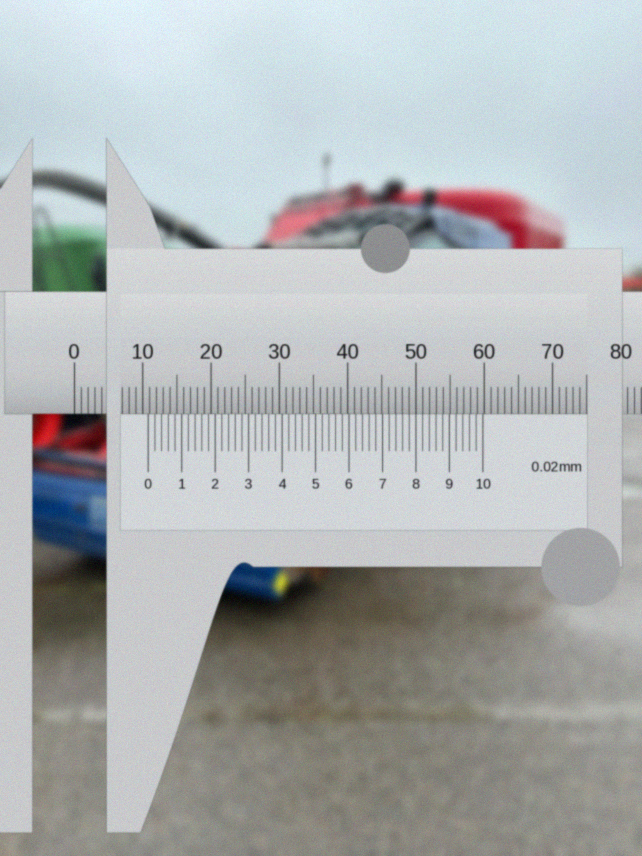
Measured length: 10.8 mm
